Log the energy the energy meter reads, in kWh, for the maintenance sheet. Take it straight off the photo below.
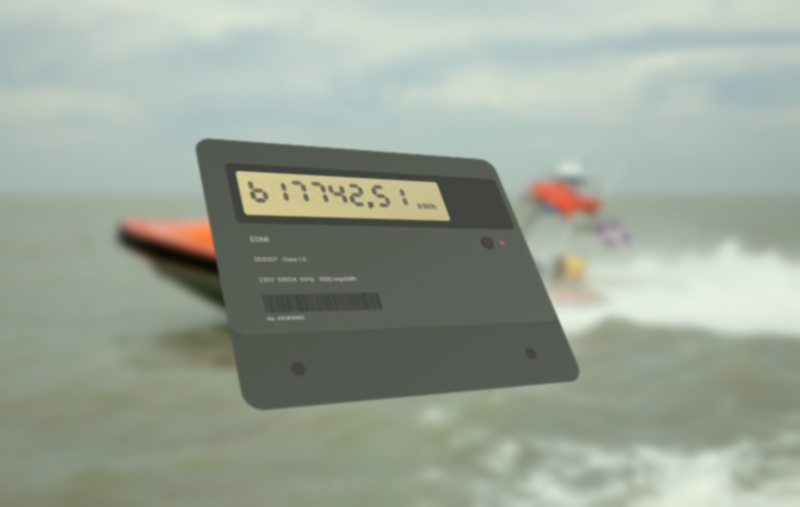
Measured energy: 617742.51 kWh
